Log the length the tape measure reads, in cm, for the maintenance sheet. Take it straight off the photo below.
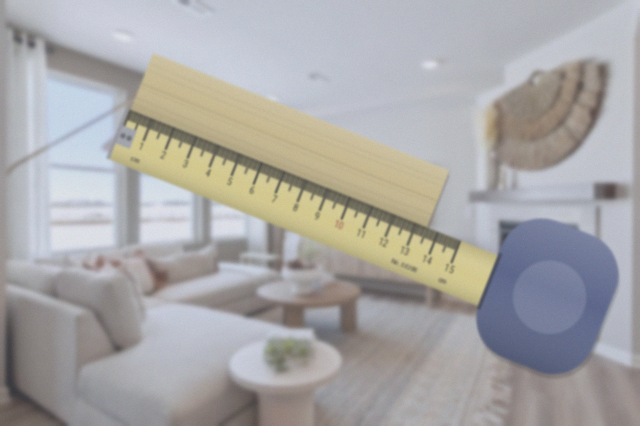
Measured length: 13.5 cm
